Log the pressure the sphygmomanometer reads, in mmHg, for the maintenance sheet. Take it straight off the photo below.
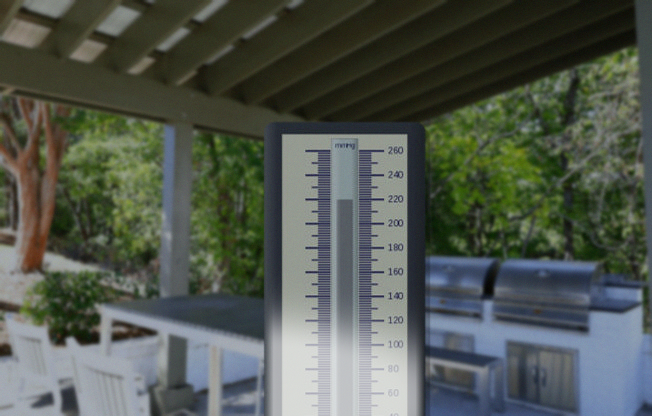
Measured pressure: 220 mmHg
